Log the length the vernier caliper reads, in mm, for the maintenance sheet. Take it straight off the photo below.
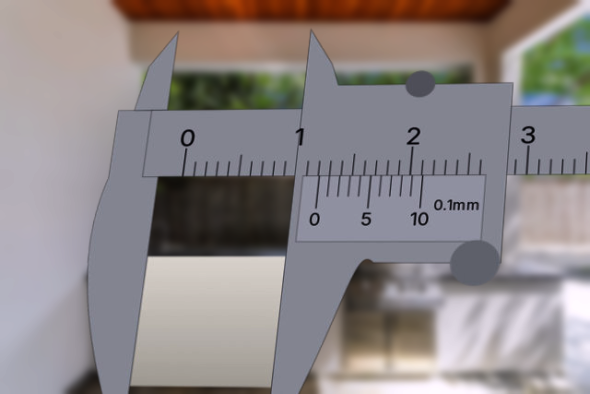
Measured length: 12.1 mm
